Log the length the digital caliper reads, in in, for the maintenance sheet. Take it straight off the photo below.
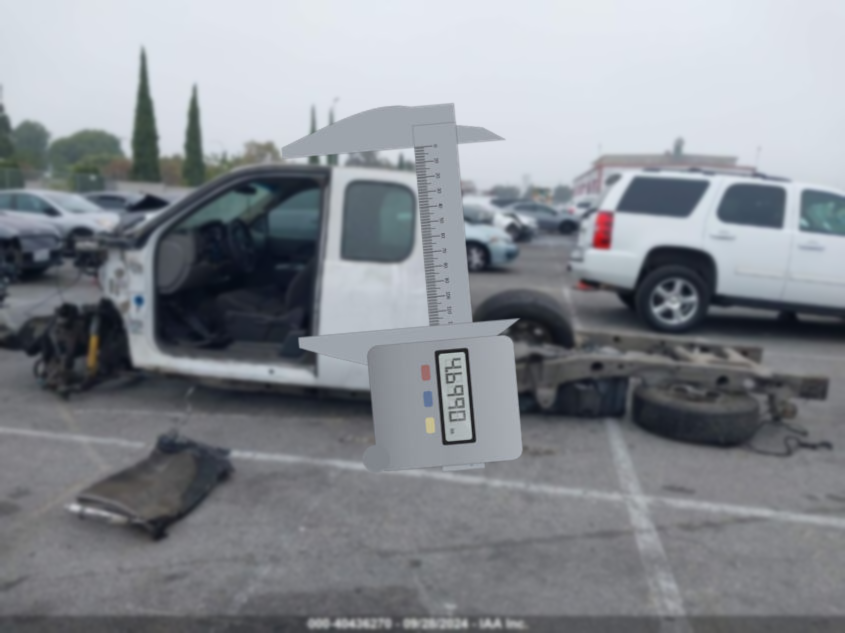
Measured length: 4.6990 in
